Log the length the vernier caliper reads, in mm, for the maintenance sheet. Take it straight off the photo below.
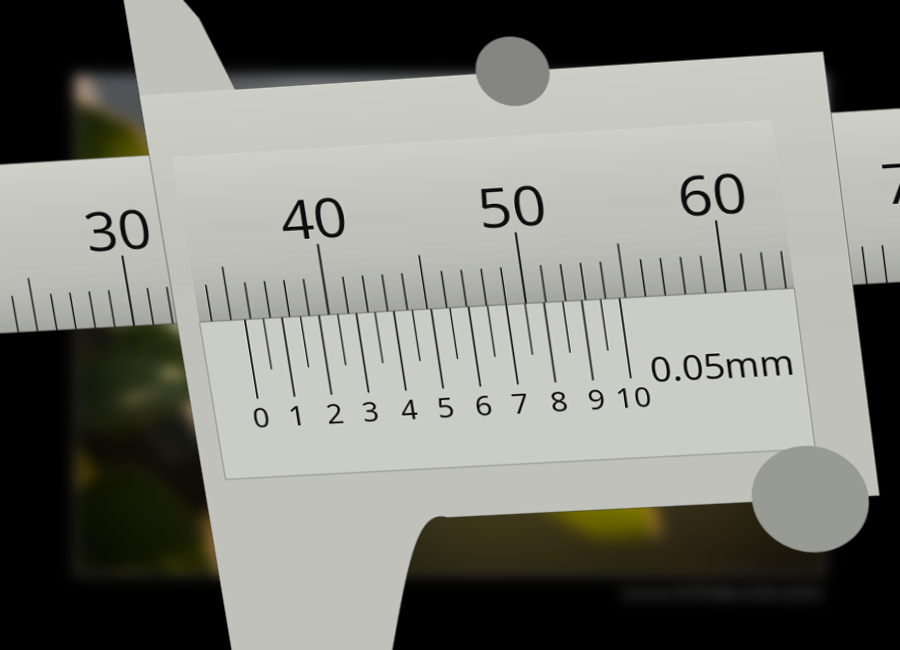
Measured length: 35.7 mm
